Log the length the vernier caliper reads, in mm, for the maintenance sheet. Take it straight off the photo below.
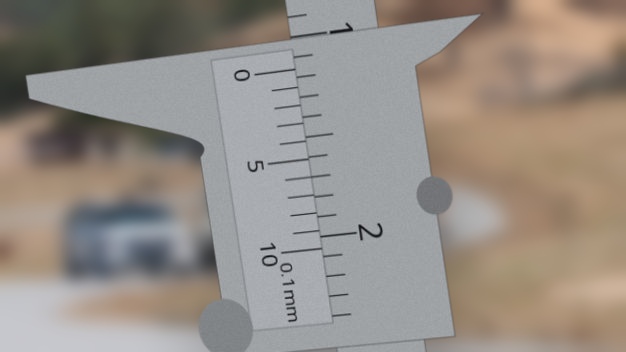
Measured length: 11.6 mm
